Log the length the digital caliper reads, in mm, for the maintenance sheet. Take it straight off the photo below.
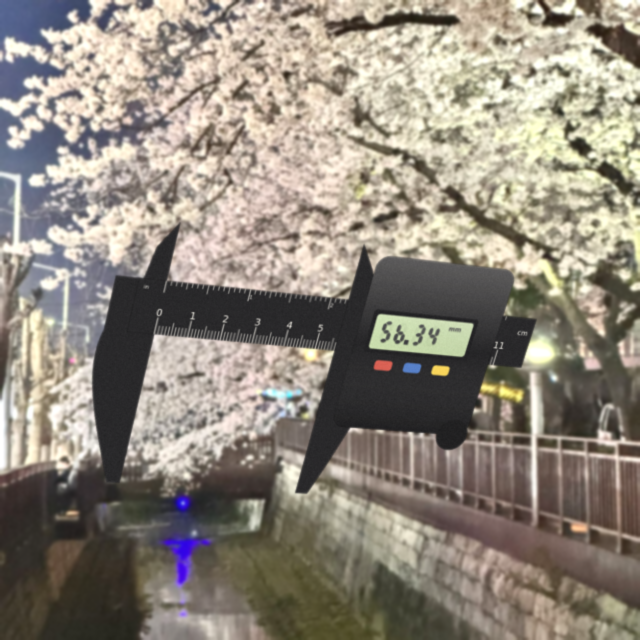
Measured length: 56.34 mm
